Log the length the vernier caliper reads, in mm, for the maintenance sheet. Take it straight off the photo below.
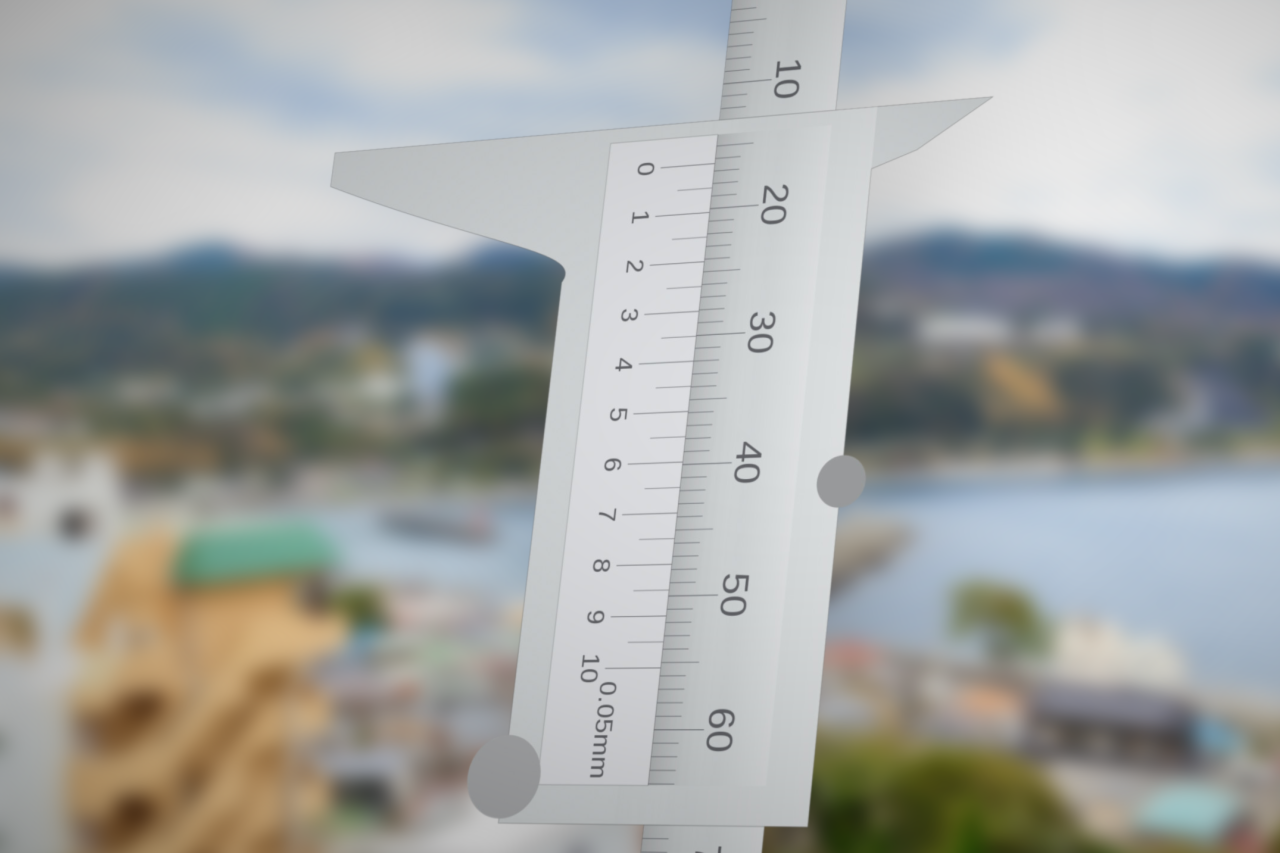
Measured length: 16.4 mm
